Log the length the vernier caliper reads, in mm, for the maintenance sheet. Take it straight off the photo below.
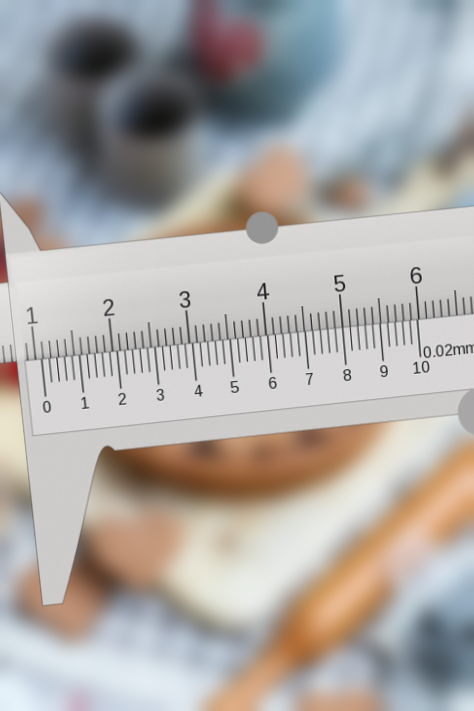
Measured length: 10.8 mm
